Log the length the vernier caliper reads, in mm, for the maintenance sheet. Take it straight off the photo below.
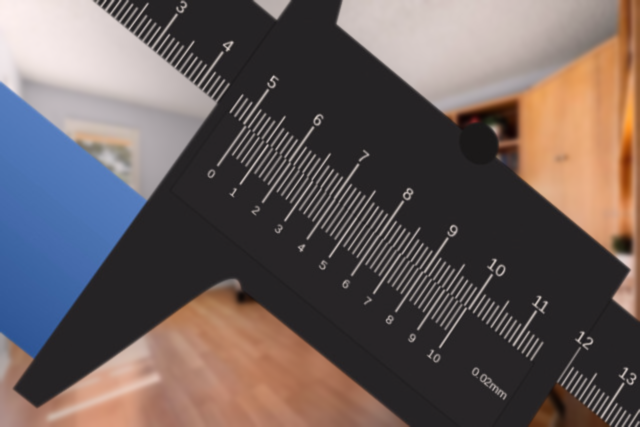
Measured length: 50.5 mm
